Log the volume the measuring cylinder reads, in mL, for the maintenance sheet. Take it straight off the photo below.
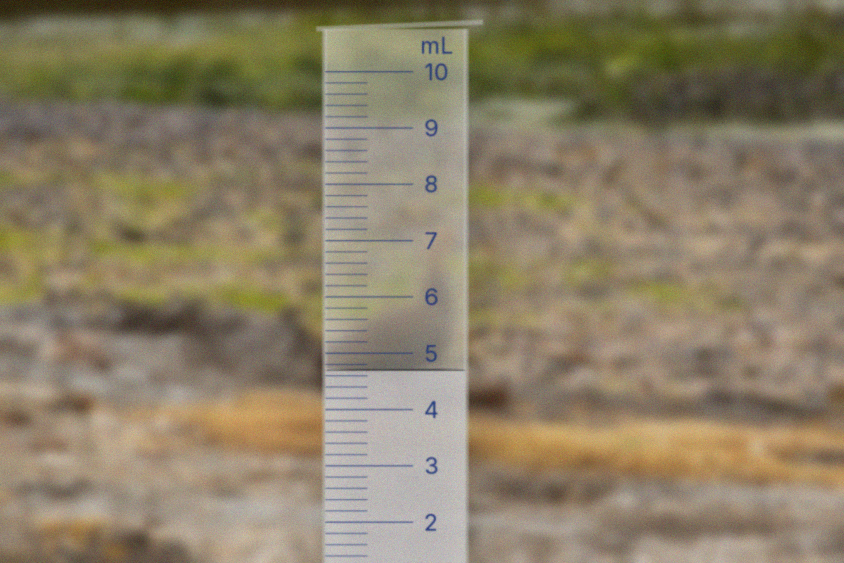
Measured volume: 4.7 mL
